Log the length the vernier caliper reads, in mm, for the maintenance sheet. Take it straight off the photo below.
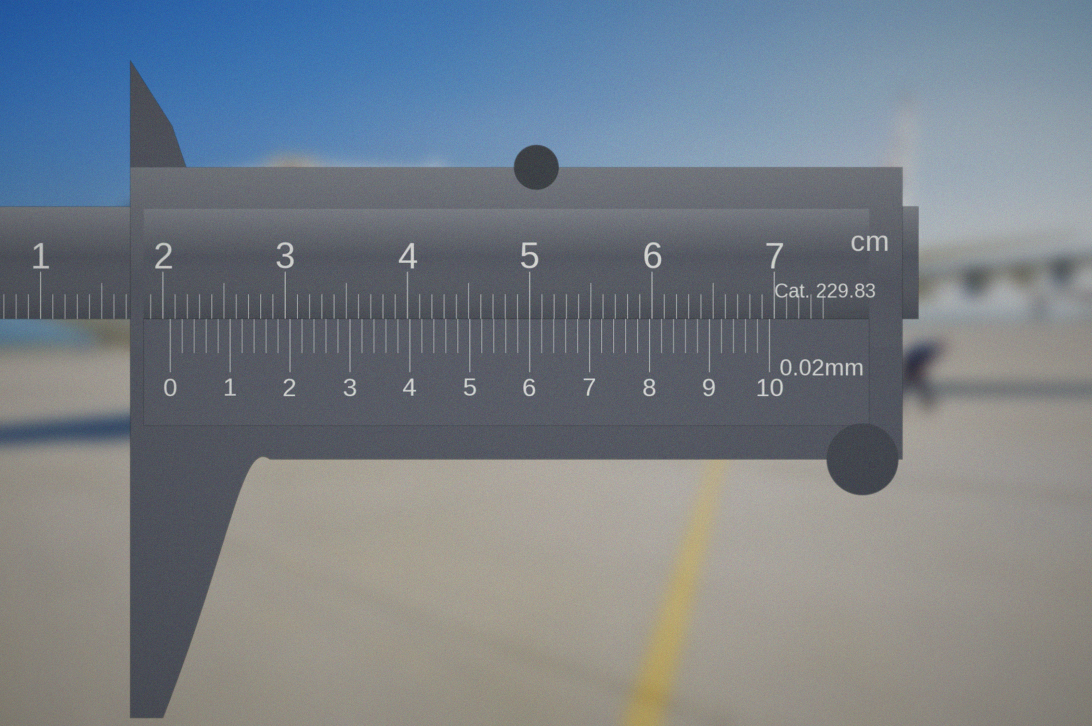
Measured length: 20.6 mm
